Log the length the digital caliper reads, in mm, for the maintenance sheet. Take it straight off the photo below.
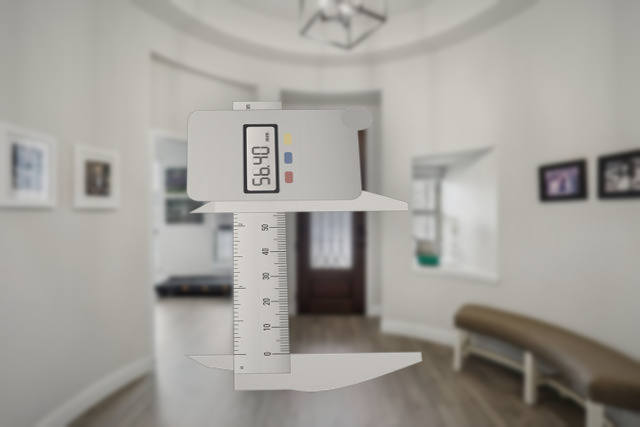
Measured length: 56.40 mm
